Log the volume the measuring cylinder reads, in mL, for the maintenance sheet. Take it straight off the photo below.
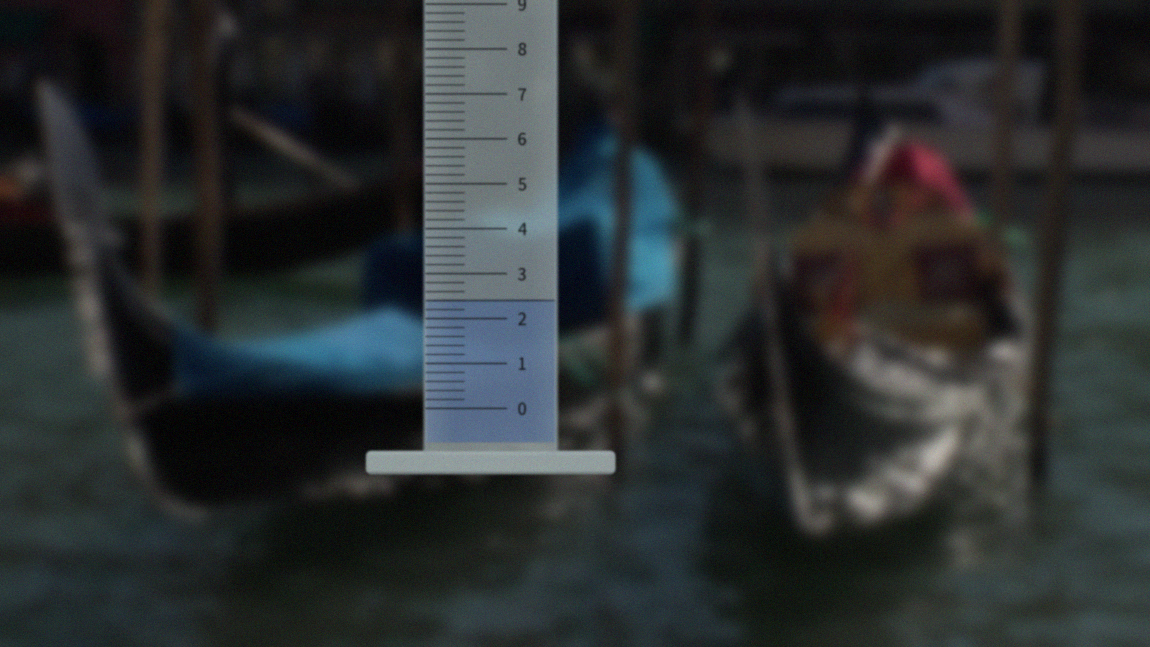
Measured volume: 2.4 mL
